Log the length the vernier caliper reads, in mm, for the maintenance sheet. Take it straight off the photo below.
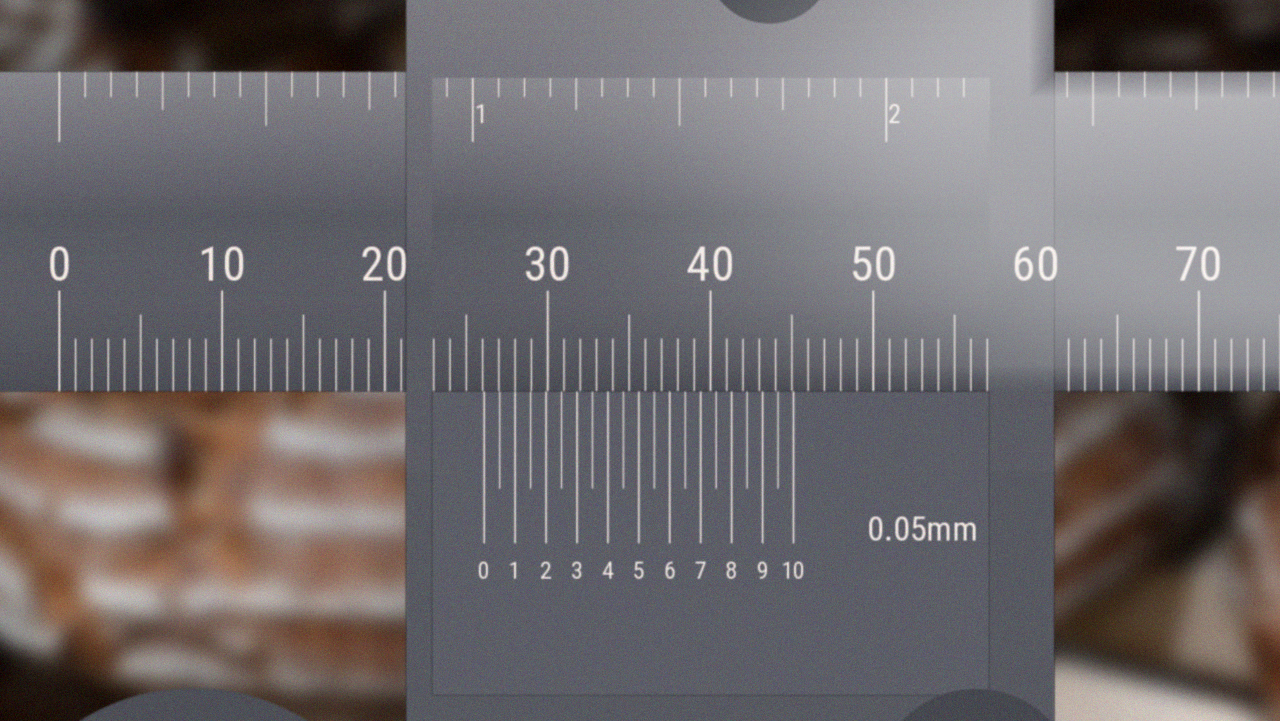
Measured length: 26.1 mm
